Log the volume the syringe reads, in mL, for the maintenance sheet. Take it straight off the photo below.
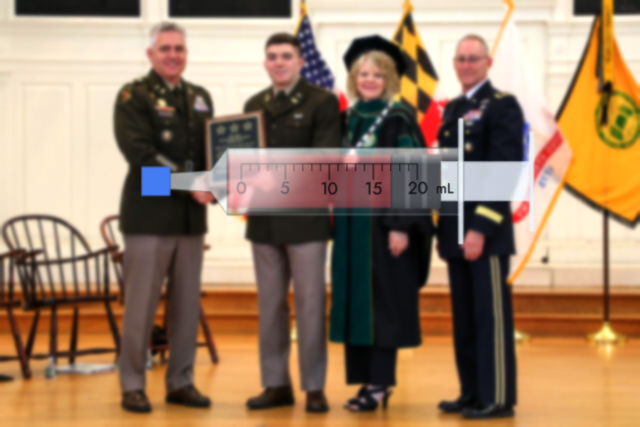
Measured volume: 17 mL
